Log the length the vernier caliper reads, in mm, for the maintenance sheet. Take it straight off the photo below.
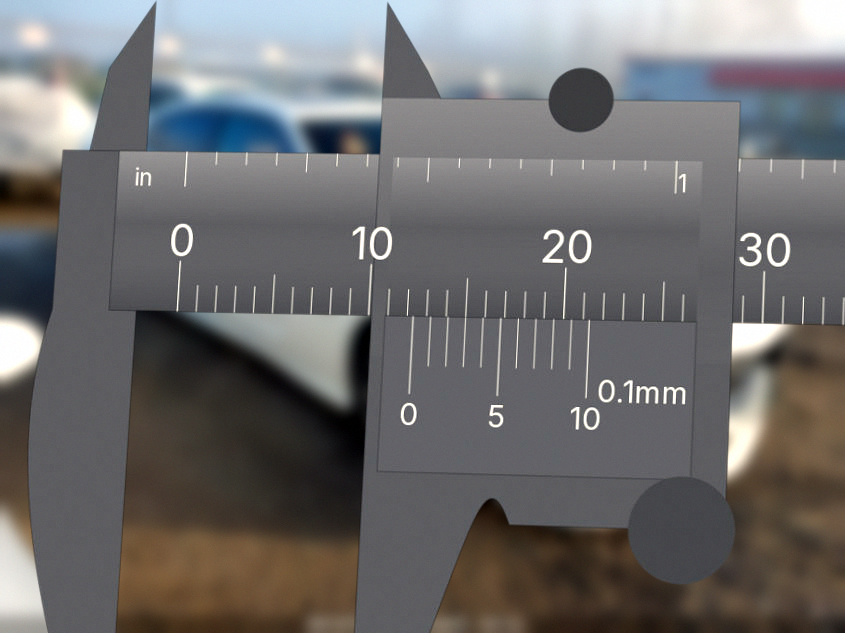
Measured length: 12.3 mm
